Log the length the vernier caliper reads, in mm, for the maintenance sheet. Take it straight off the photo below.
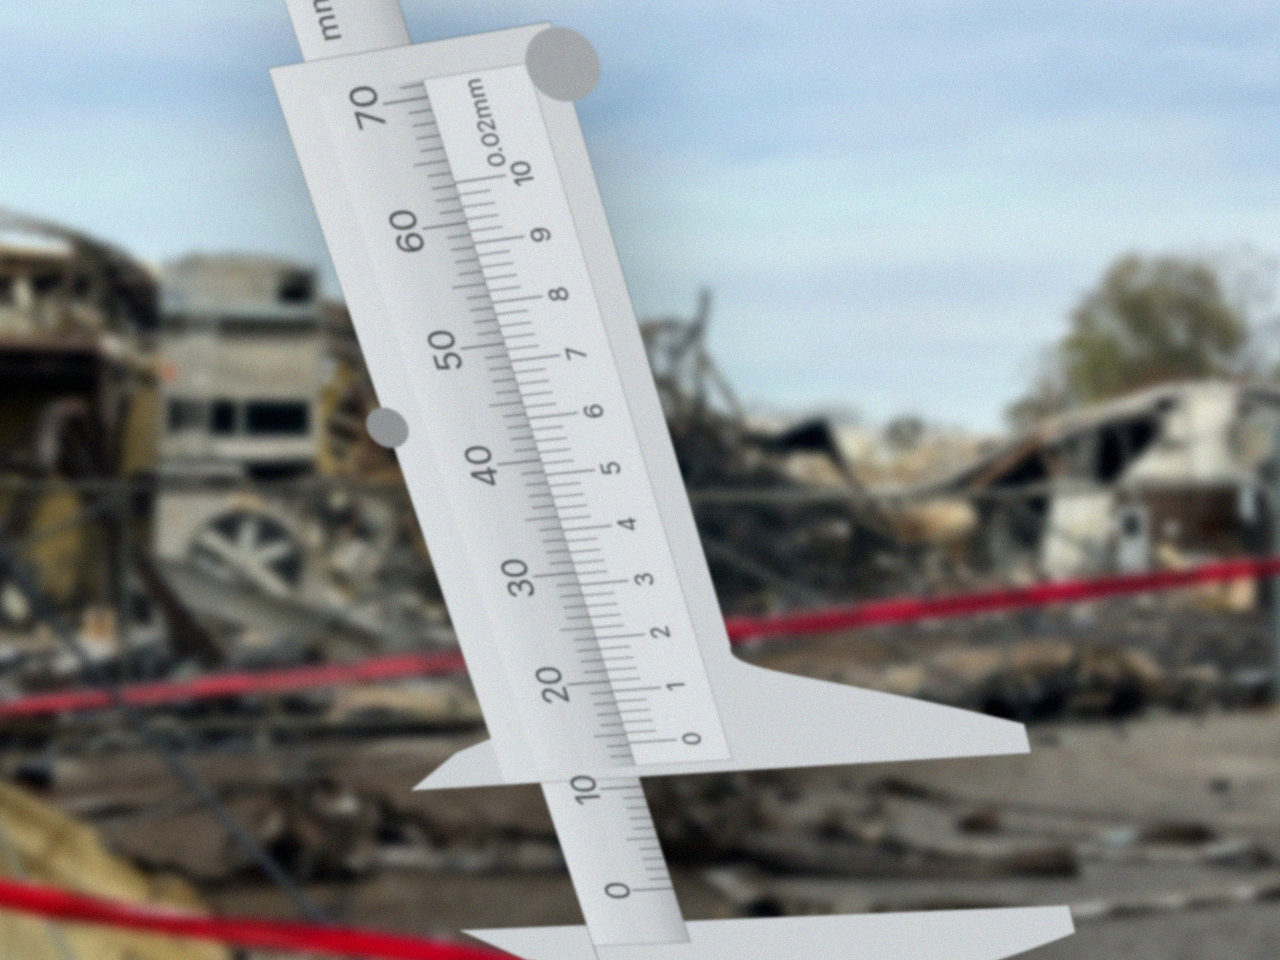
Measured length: 14.2 mm
